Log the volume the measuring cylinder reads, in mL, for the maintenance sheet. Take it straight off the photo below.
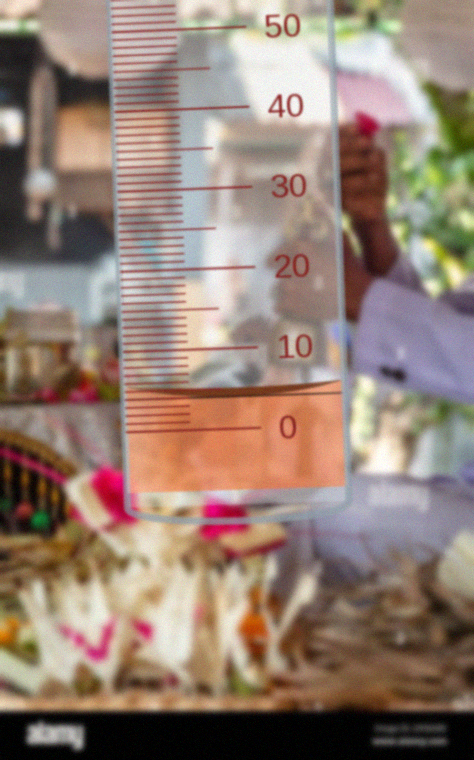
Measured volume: 4 mL
